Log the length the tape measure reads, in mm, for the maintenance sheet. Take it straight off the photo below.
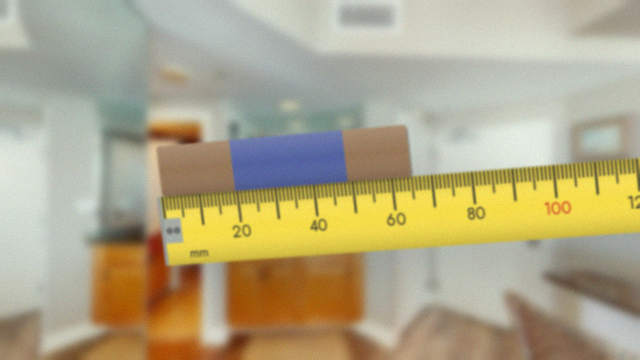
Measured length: 65 mm
